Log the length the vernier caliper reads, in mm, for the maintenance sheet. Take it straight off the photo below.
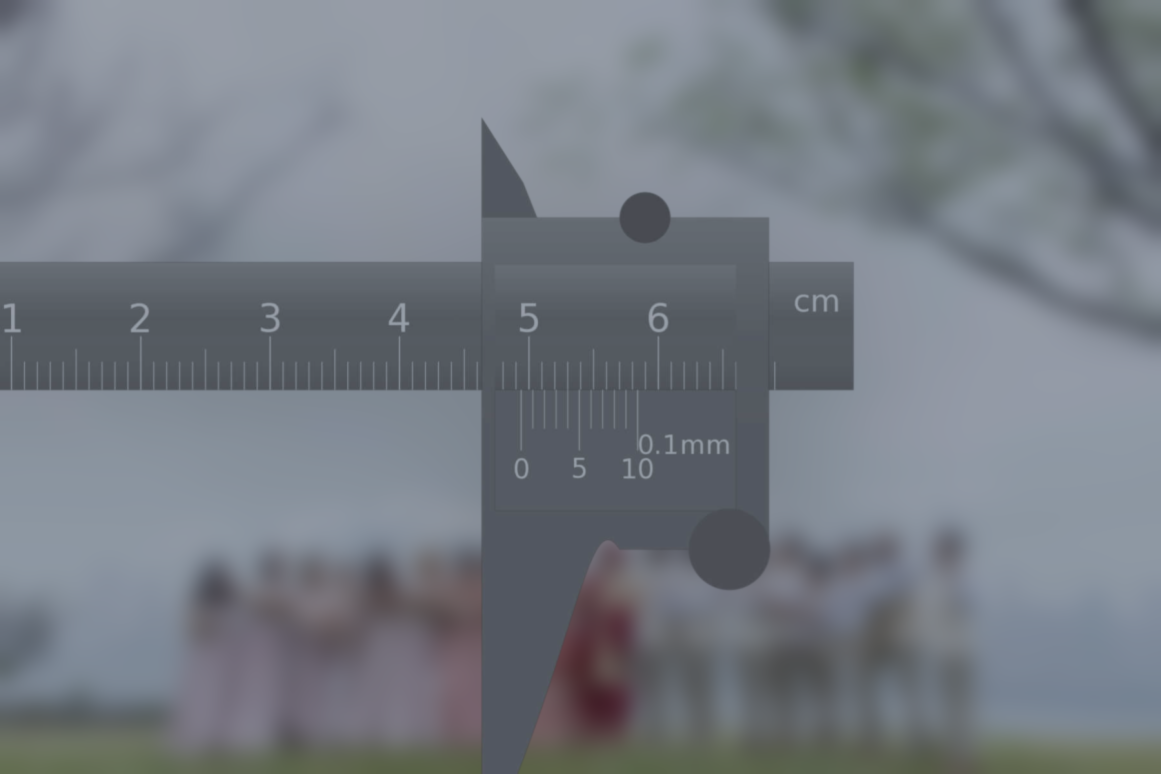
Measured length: 49.4 mm
